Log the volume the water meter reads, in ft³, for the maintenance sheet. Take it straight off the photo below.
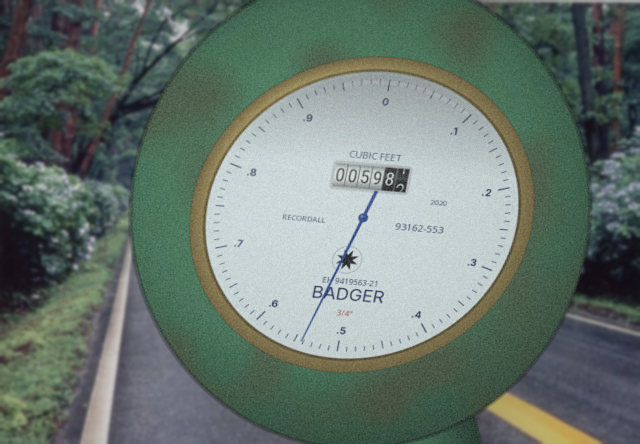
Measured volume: 5981.54 ft³
